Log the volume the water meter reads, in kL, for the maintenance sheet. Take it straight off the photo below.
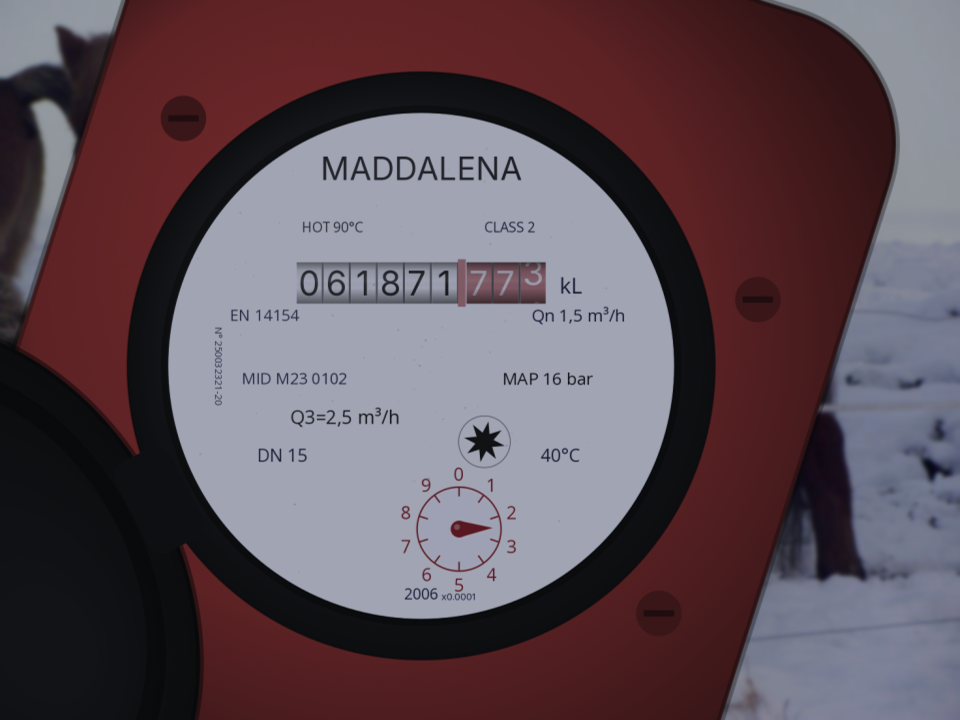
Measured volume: 61871.7732 kL
